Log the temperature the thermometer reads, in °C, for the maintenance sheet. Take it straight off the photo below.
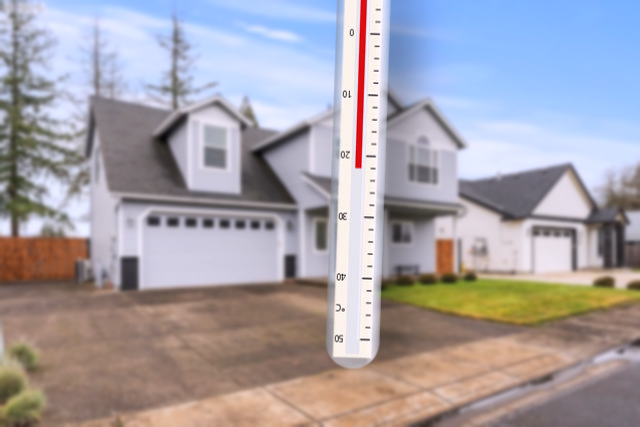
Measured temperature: 22 °C
